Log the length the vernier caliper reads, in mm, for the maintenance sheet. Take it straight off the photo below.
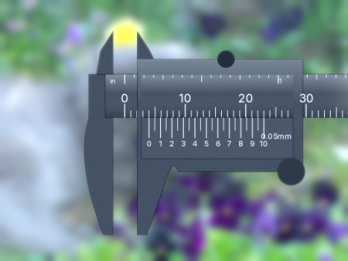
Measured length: 4.0 mm
